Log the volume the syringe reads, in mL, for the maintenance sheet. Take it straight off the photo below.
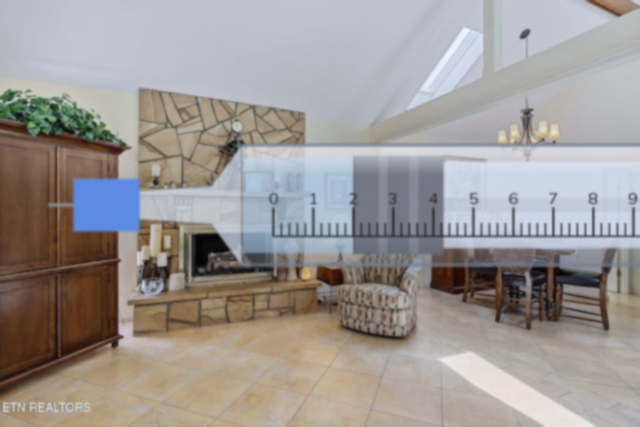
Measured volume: 2 mL
